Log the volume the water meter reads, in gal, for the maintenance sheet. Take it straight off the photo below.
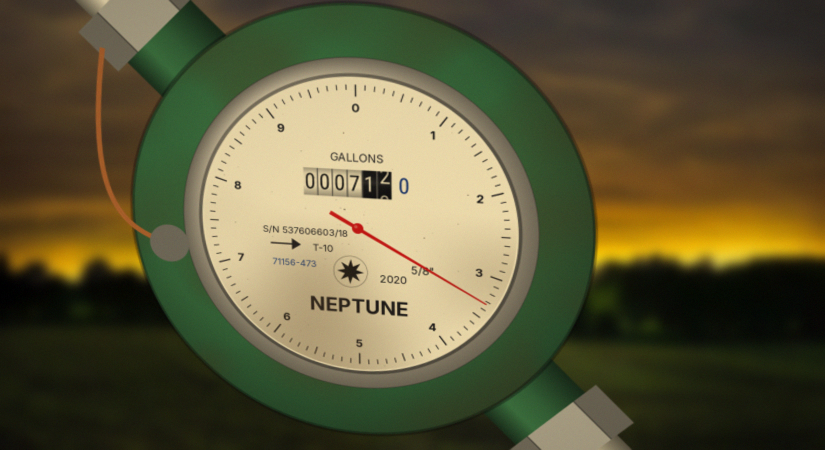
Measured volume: 7123.3 gal
